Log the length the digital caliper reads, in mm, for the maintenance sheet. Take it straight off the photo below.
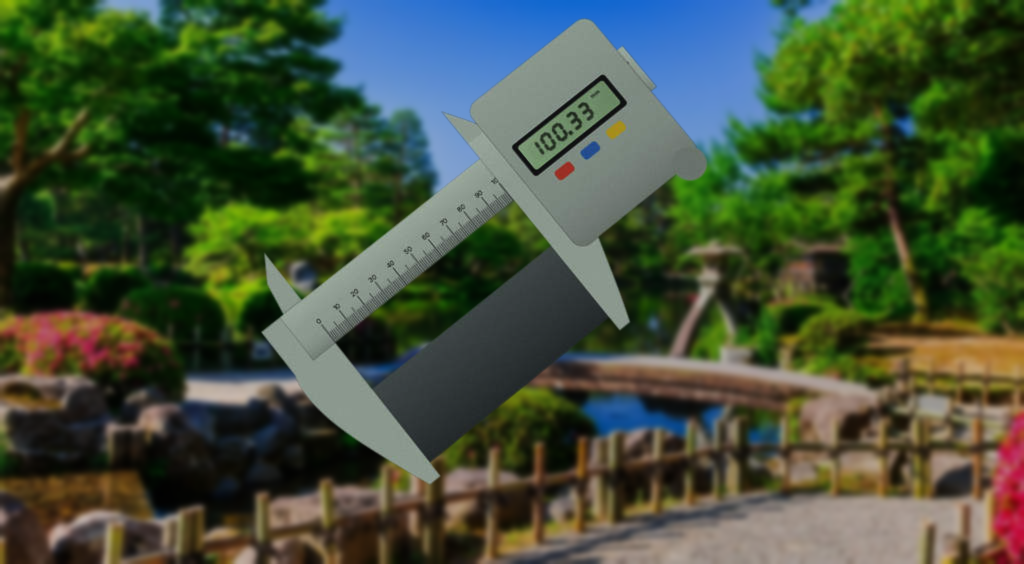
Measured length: 100.33 mm
